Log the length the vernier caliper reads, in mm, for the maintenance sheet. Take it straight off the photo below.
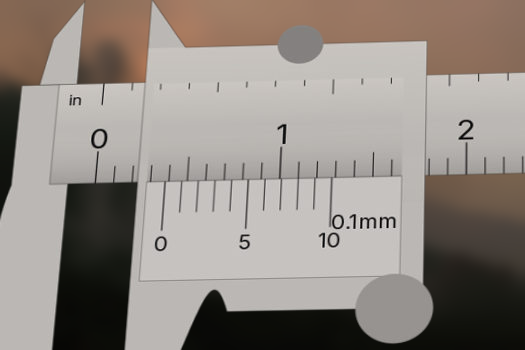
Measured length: 3.8 mm
